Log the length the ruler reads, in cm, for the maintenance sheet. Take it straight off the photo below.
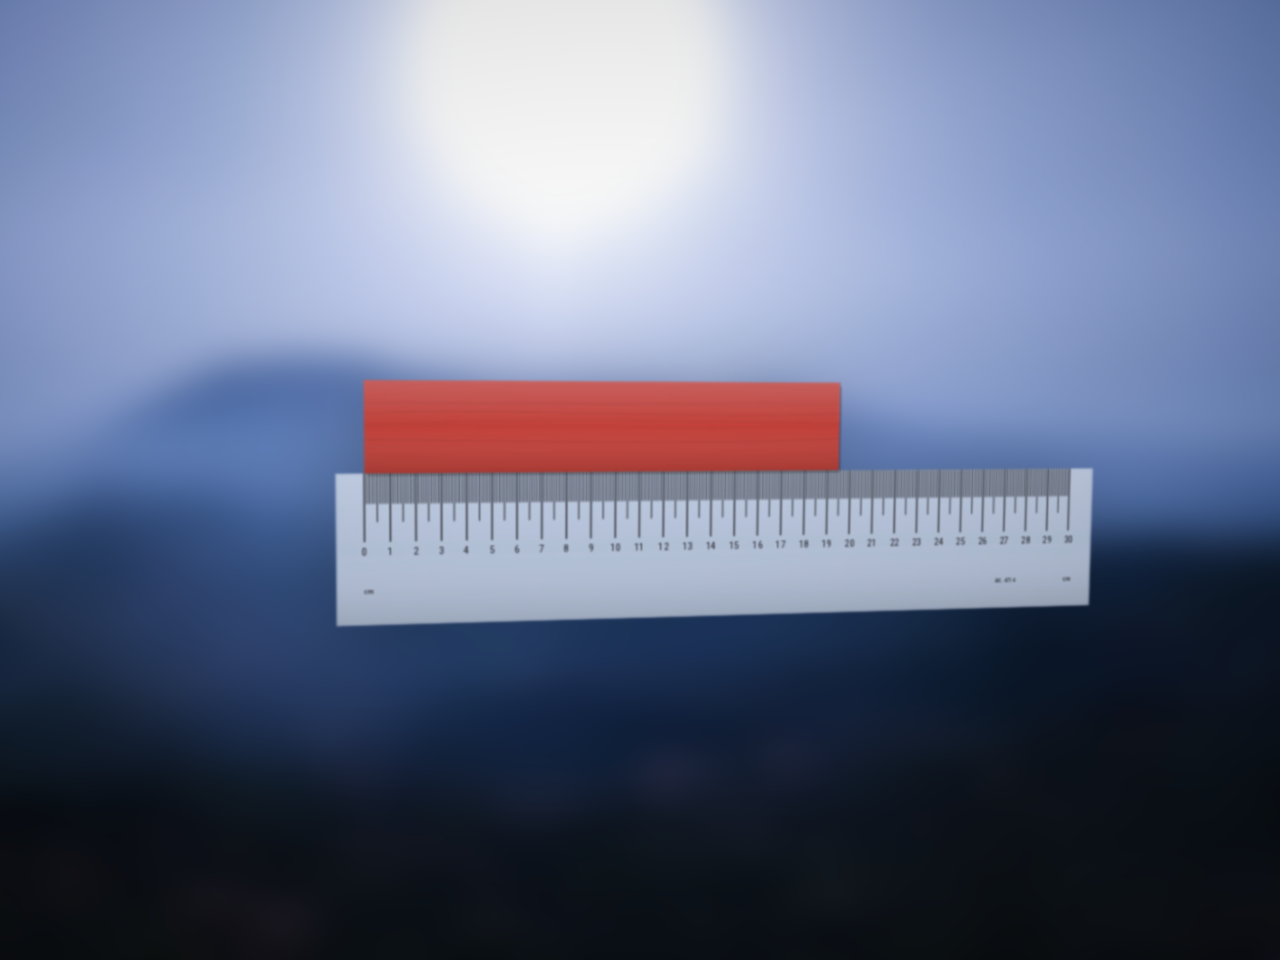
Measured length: 19.5 cm
